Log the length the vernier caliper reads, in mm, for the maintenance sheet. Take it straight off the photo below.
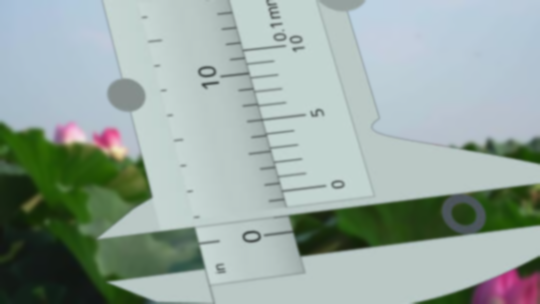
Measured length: 2.5 mm
